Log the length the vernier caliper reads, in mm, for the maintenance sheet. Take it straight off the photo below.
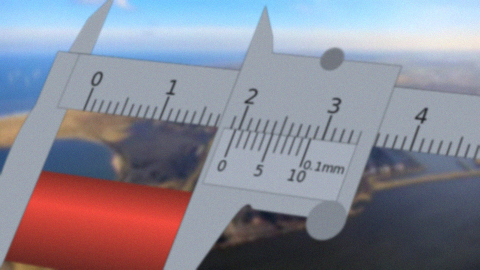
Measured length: 19.6 mm
